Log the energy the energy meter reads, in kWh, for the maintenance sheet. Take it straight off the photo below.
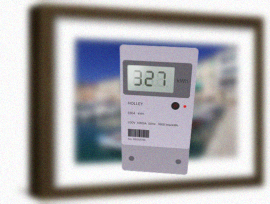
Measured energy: 327 kWh
